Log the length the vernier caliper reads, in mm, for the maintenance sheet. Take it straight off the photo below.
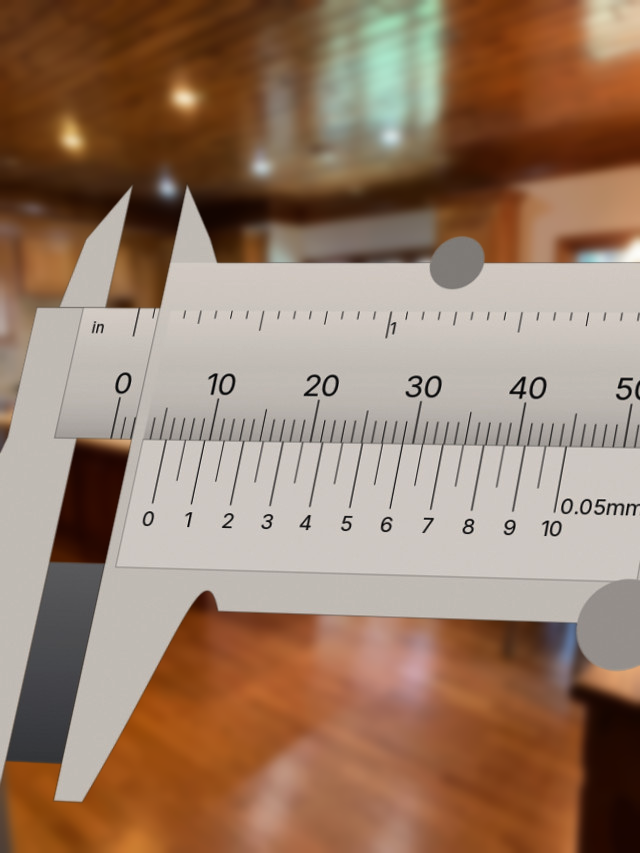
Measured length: 5.6 mm
